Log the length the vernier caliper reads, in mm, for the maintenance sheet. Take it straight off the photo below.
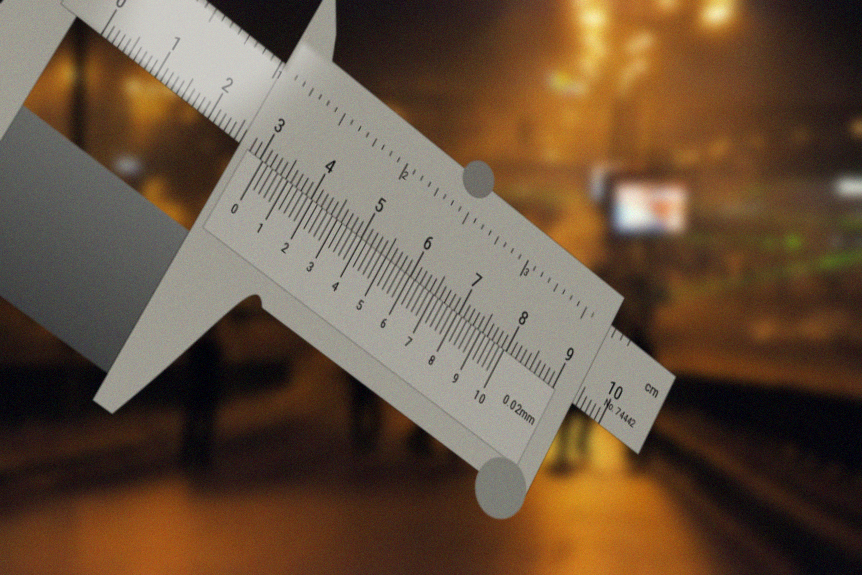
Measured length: 30.5 mm
